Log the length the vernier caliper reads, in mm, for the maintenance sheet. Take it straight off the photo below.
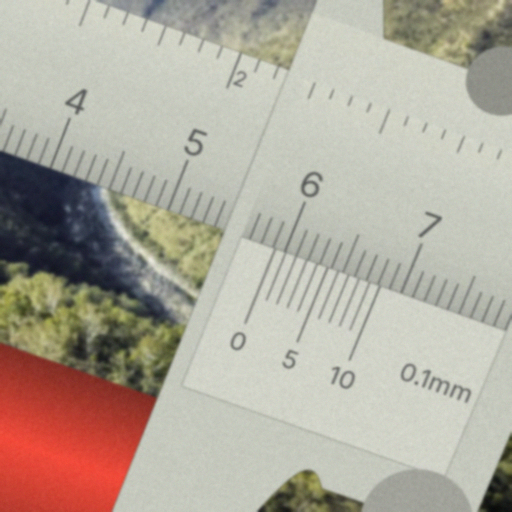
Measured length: 59.2 mm
